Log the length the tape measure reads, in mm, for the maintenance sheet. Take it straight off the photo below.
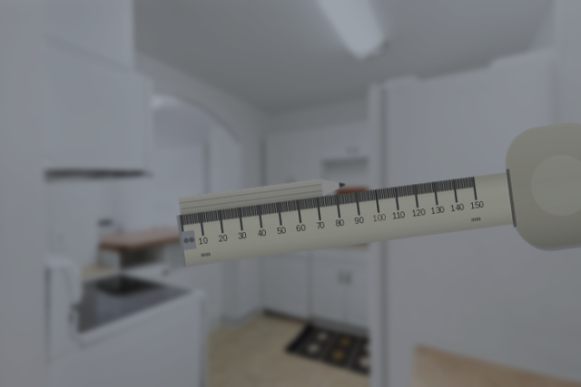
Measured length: 85 mm
